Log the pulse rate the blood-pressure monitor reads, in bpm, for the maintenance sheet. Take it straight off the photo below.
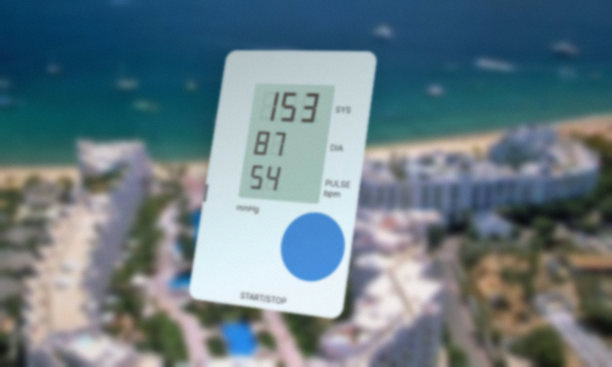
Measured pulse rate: 54 bpm
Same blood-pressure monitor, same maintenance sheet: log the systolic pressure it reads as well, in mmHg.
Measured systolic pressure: 153 mmHg
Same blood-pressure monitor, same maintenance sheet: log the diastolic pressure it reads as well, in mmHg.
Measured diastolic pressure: 87 mmHg
